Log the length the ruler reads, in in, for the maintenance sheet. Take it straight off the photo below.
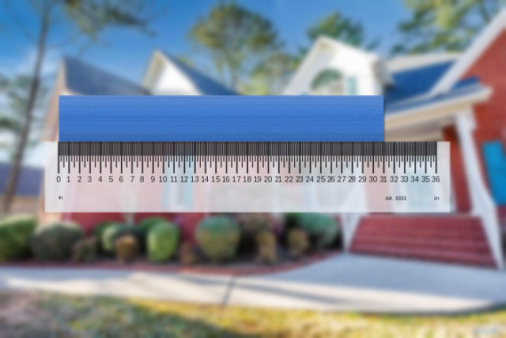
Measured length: 31 in
